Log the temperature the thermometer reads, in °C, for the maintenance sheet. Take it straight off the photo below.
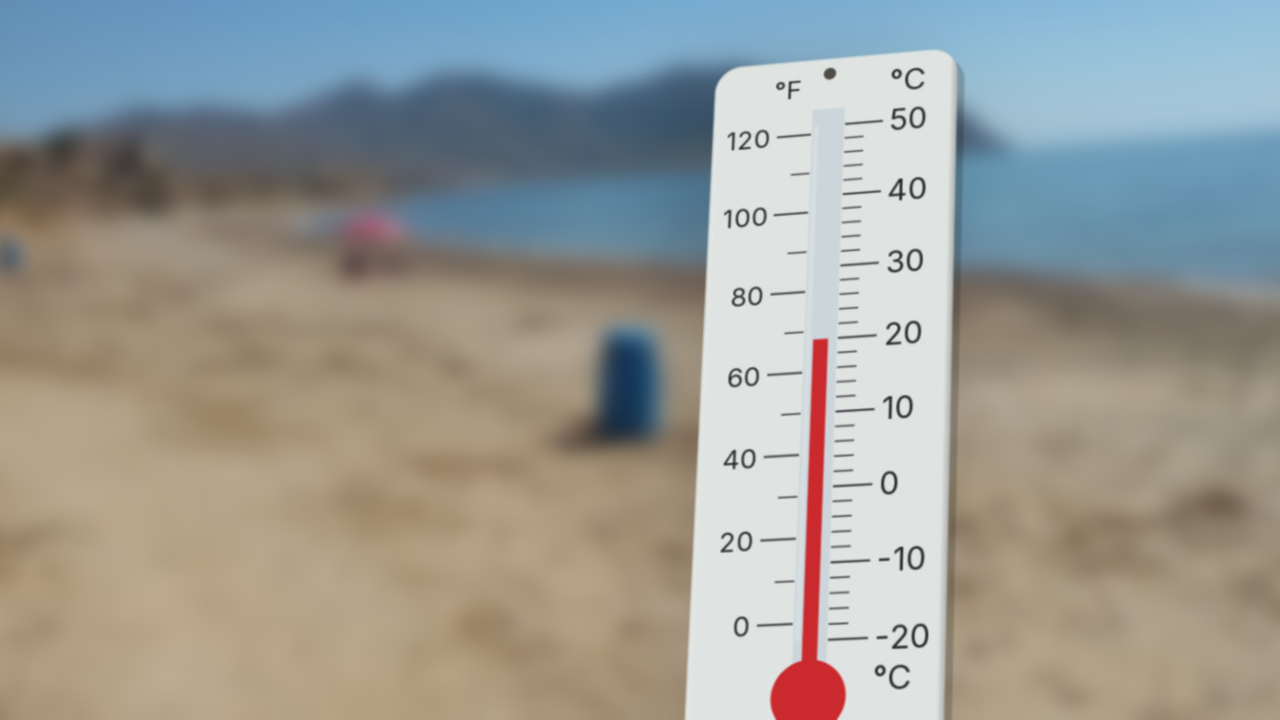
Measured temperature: 20 °C
